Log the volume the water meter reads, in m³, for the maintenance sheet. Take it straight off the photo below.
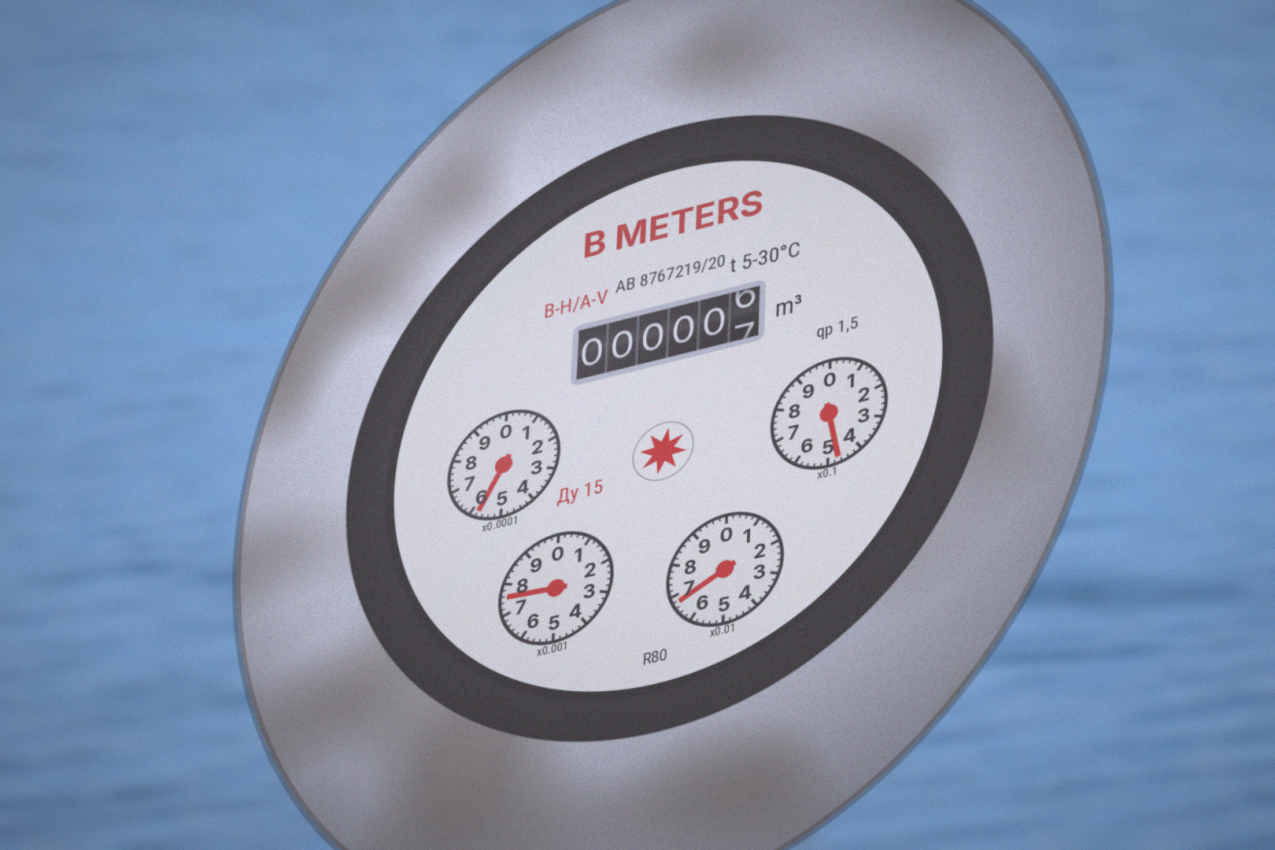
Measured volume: 6.4675 m³
